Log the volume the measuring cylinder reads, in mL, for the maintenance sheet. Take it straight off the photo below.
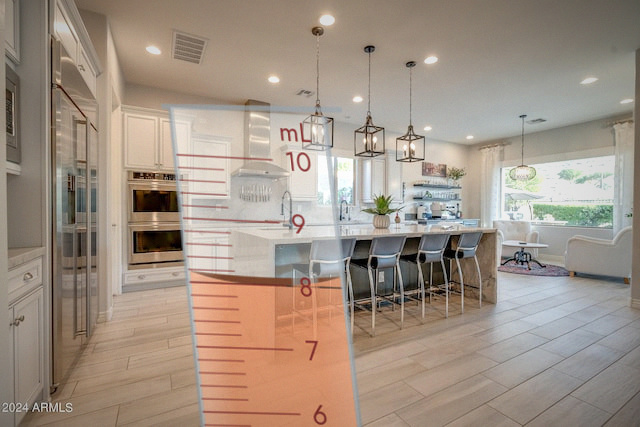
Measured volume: 8 mL
